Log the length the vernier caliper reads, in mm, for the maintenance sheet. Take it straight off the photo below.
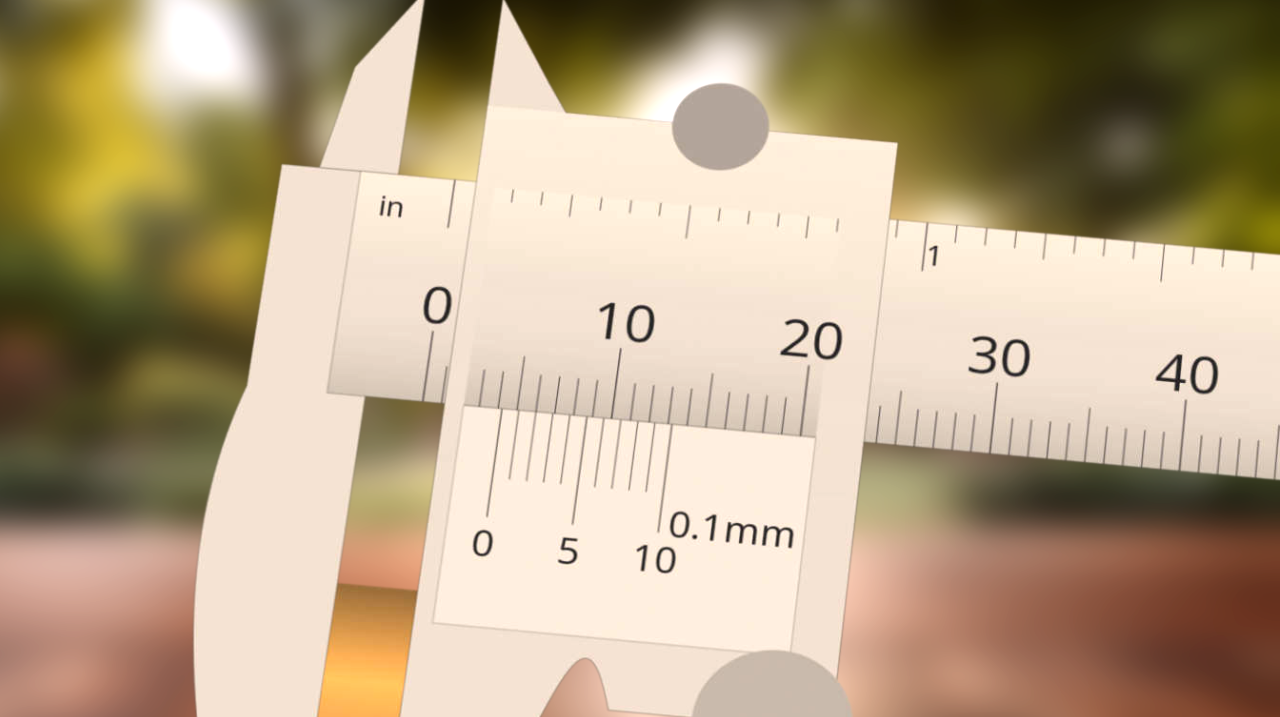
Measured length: 4.2 mm
